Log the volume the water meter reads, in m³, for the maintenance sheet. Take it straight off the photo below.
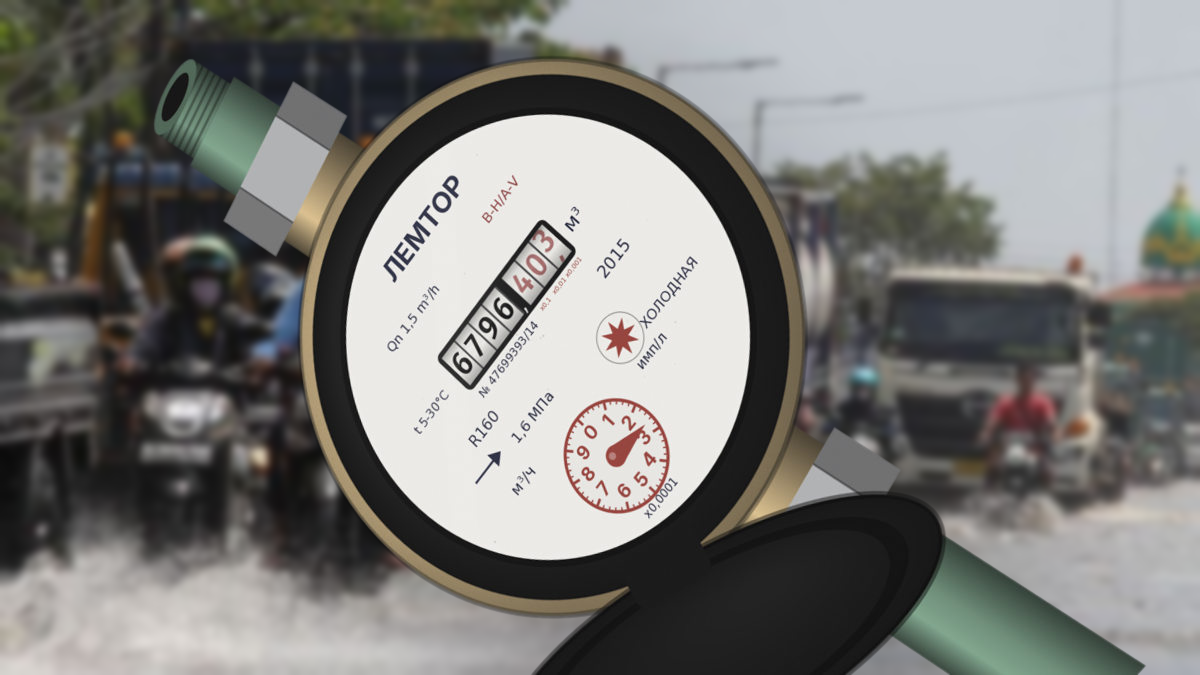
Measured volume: 6796.4032 m³
